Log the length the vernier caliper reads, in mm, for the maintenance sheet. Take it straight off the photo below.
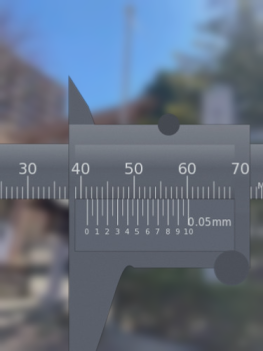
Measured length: 41.2 mm
